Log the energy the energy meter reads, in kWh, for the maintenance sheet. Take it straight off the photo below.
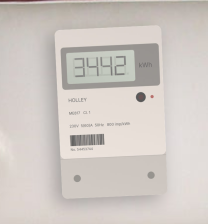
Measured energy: 3442 kWh
